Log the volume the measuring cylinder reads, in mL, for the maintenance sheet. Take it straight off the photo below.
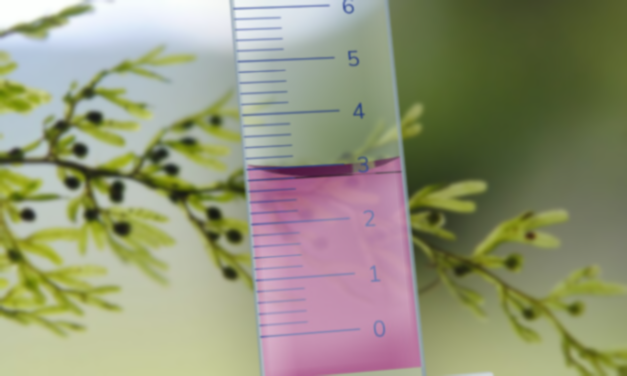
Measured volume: 2.8 mL
